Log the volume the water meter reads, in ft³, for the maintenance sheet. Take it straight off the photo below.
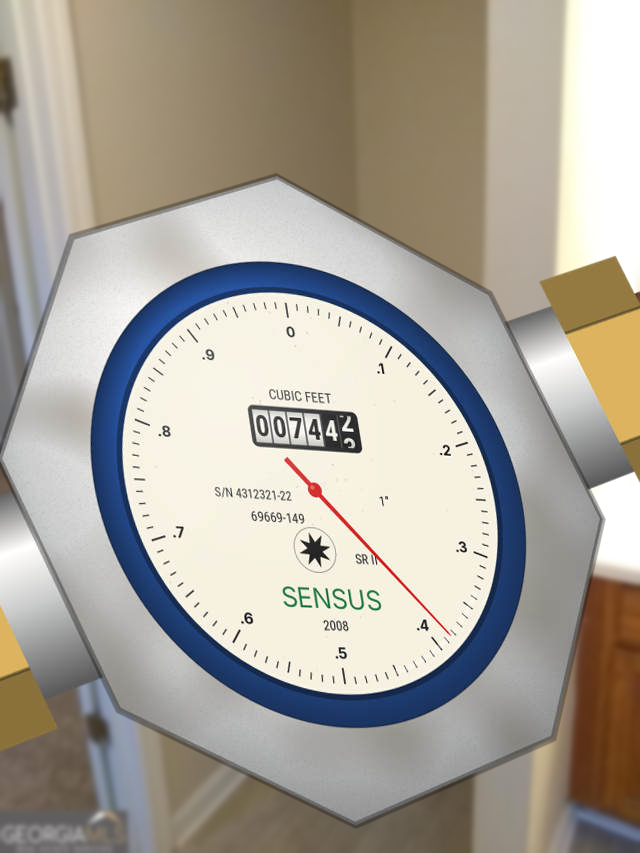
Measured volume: 7442.38 ft³
